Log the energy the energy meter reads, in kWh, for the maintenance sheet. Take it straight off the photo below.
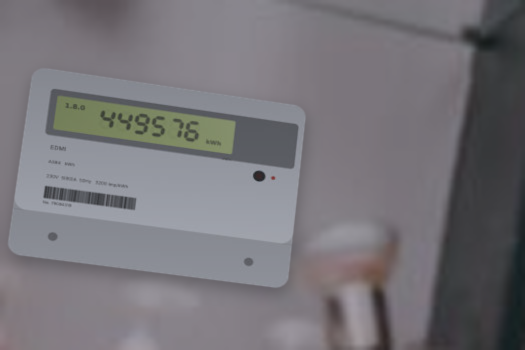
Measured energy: 449576 kWh
